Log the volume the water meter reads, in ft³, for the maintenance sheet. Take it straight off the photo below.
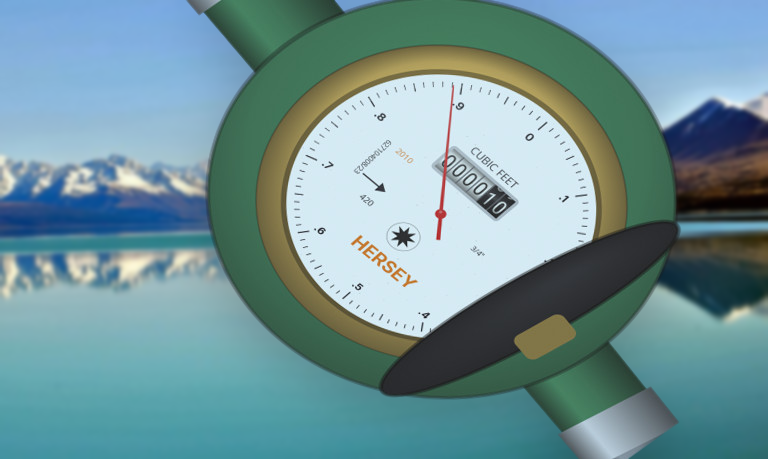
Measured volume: 9.89 ft³
